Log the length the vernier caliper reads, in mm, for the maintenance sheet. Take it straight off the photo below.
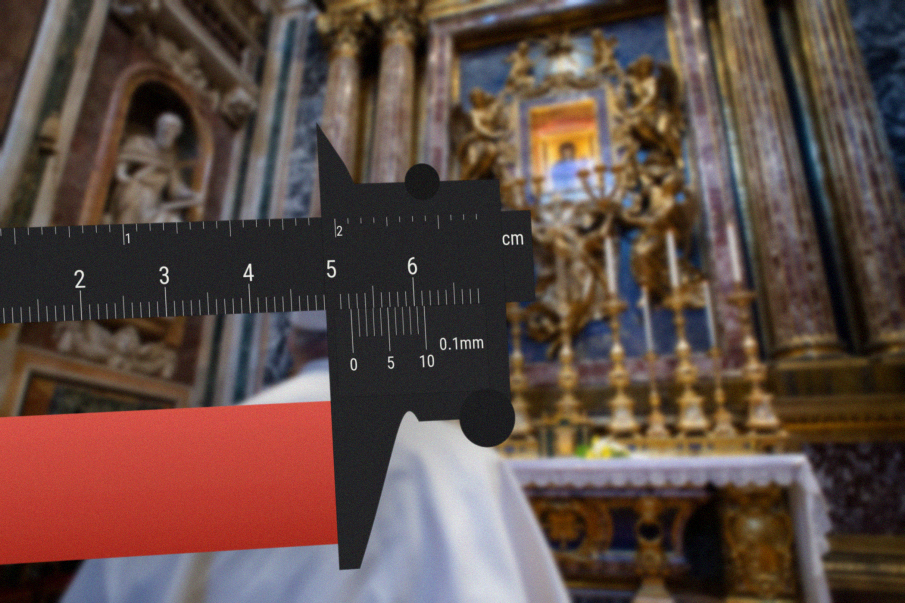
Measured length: 52.2 mm
